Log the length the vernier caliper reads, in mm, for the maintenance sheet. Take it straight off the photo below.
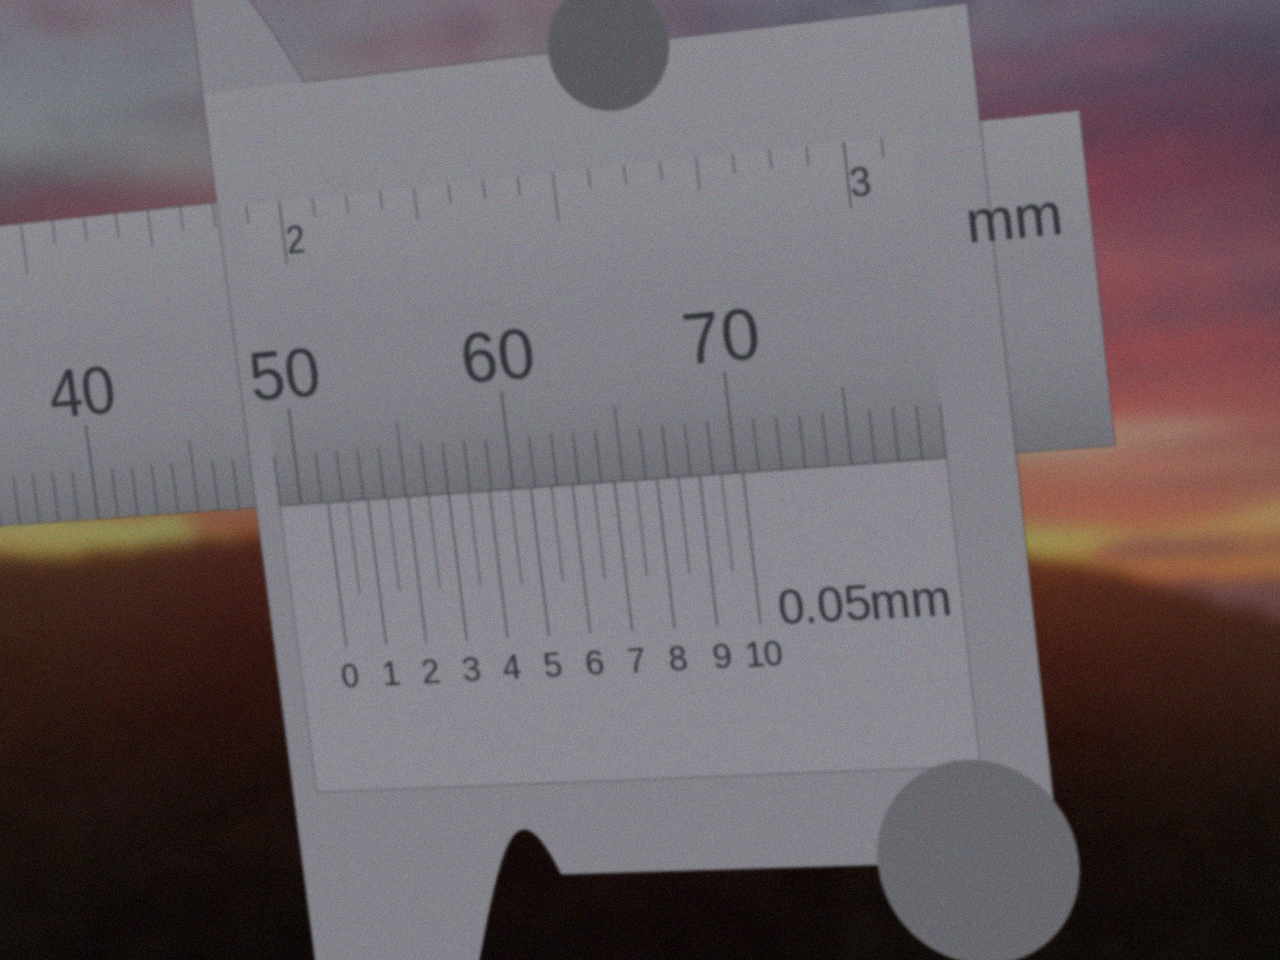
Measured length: 51.3 mm
